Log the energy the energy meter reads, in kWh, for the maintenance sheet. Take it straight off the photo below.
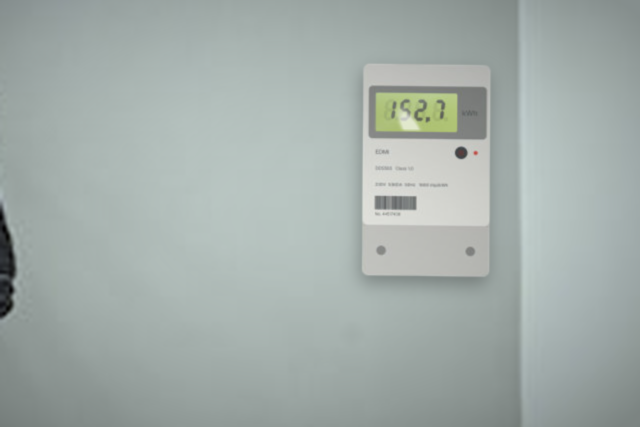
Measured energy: 152.7 kWh
